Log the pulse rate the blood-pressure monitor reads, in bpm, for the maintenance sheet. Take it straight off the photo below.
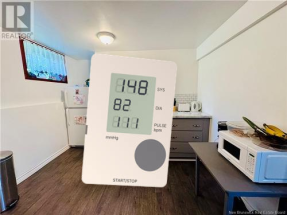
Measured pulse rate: 111 bpm
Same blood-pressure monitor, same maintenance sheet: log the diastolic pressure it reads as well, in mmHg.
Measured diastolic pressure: 82 mmHg
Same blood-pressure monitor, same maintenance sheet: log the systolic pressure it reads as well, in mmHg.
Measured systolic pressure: 148 mmHg
